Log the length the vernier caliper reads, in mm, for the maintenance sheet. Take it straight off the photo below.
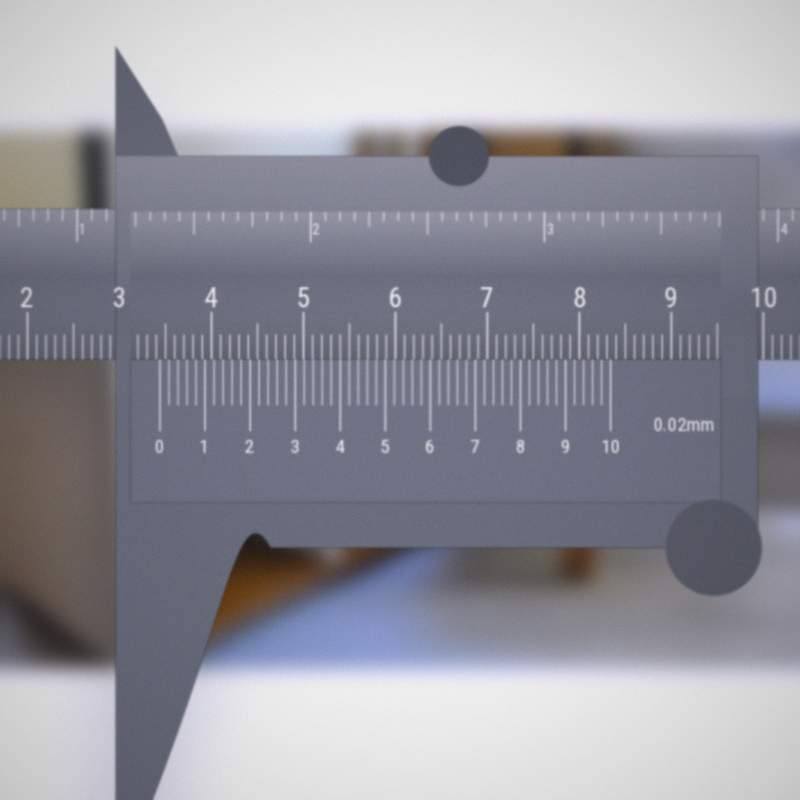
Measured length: 34.4 mm
